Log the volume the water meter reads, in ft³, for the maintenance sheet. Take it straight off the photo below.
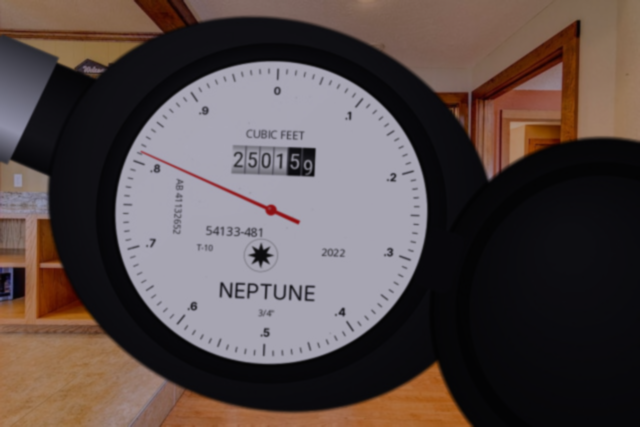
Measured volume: 250158.81 ft³
